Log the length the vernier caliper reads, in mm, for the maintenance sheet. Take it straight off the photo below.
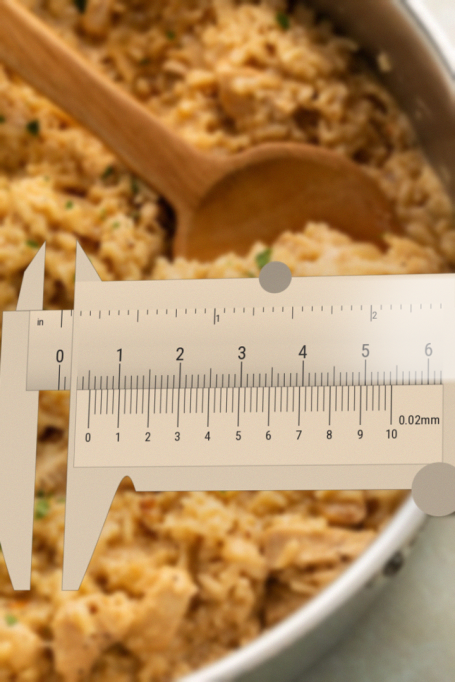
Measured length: 5.2 mm
